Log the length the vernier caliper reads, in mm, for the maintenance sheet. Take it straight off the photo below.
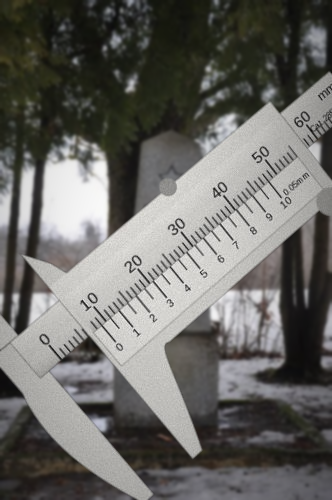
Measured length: 9.0 mm
